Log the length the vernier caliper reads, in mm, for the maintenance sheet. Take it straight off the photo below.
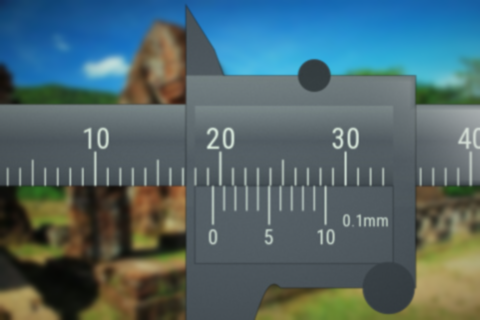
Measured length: 19.4 mm
